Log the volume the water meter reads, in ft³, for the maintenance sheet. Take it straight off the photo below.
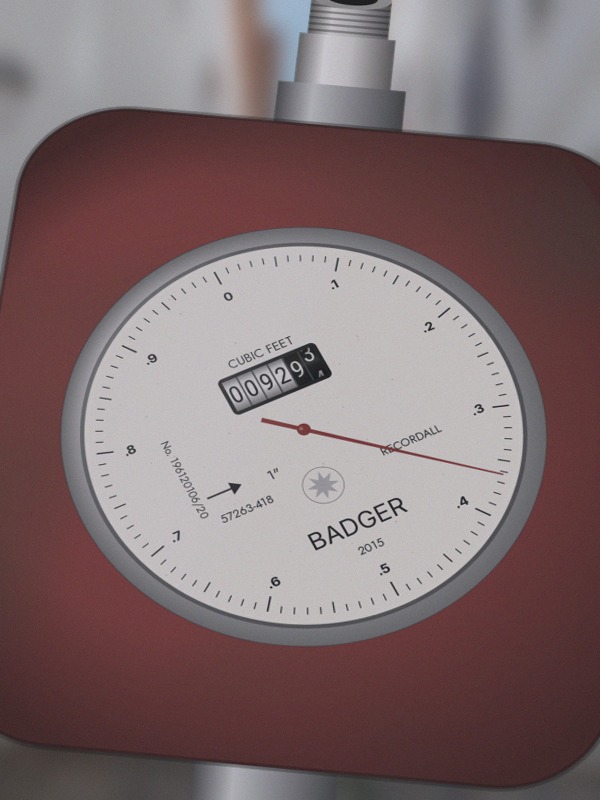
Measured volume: 9293.36 ft³
